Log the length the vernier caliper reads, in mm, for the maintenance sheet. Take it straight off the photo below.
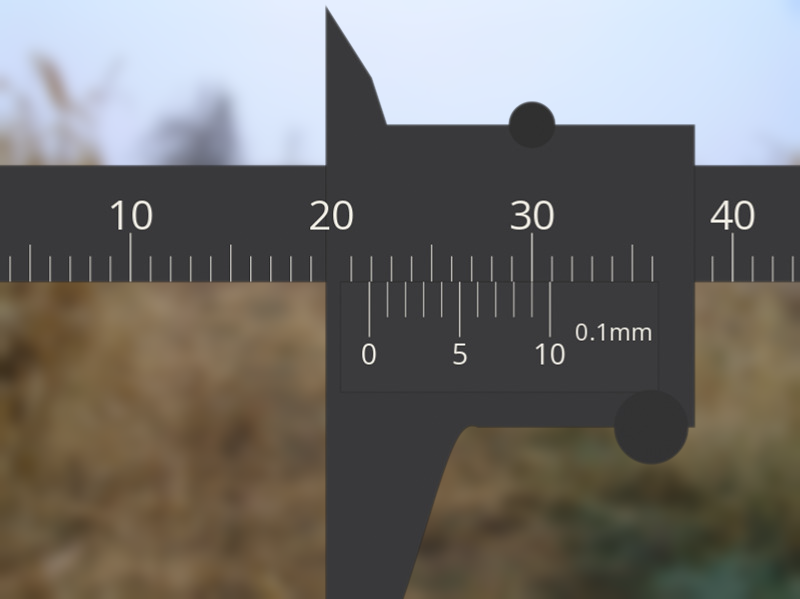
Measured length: 21.9 mm
